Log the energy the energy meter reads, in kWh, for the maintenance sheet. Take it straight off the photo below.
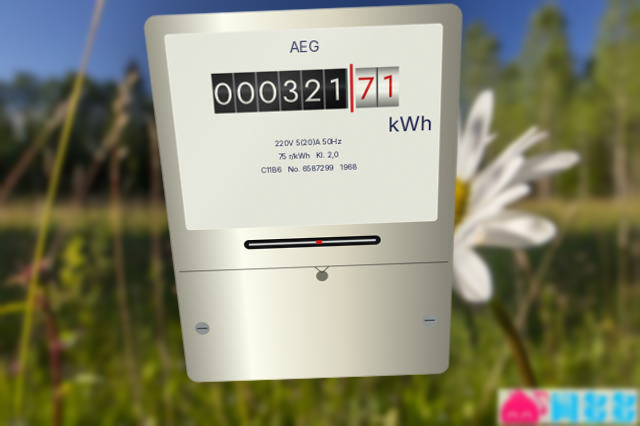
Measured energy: 321.71 kWh
